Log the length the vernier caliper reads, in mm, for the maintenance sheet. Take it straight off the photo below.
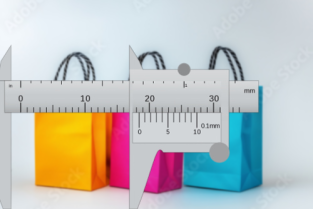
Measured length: 18.4 mm
